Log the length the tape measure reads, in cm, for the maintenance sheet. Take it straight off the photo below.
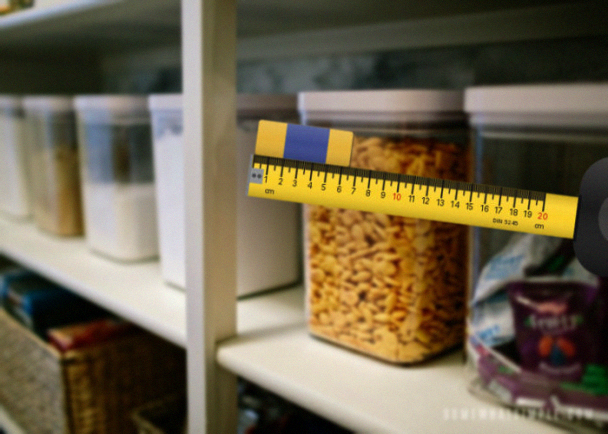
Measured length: 6.5 cm
